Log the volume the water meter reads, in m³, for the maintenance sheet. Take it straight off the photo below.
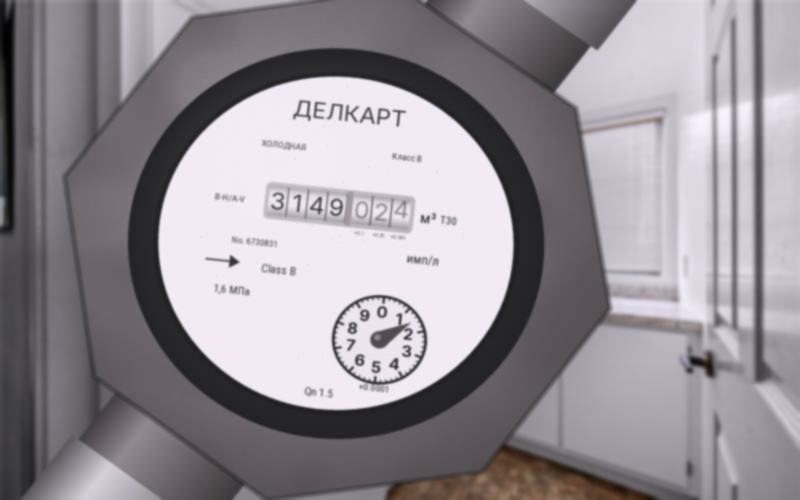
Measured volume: 3149.0241 m³
